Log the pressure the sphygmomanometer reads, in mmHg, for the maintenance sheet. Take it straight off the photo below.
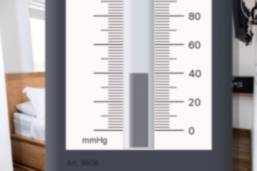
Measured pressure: 40 mmHg
